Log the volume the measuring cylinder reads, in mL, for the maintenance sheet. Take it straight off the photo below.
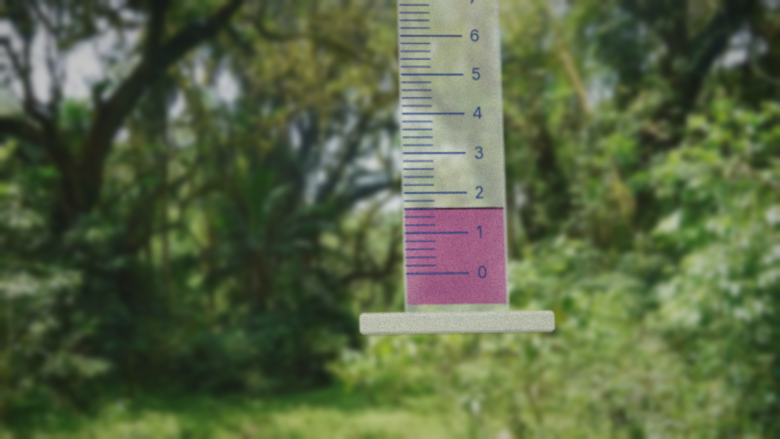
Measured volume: 1.6 mL
